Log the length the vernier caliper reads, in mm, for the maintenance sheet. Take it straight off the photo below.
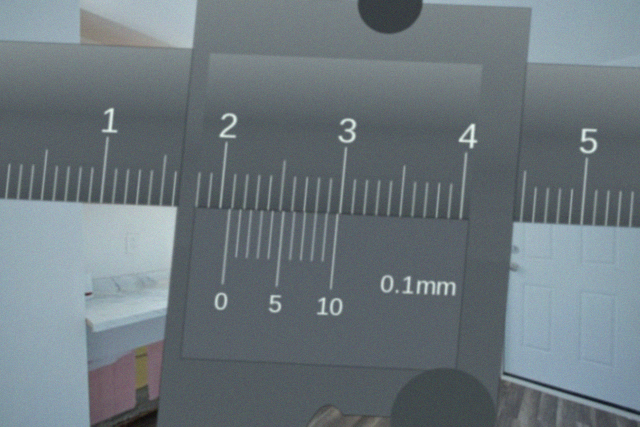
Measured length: 20.8 mm
